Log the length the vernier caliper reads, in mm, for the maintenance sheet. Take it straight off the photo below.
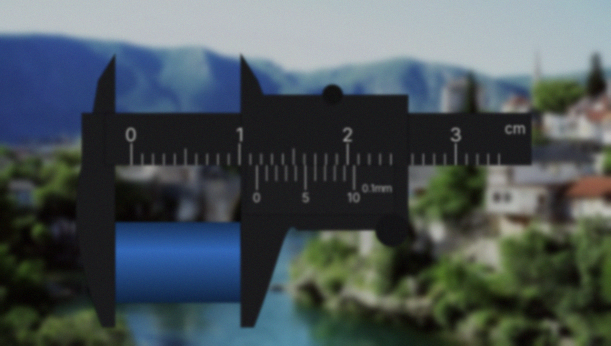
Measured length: 11.6 mm
